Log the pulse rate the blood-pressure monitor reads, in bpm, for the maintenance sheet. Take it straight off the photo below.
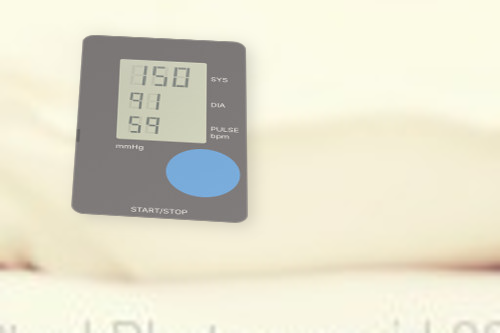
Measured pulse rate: 59 bpm
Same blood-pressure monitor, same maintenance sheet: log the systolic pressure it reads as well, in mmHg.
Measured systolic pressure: 150 mmHg
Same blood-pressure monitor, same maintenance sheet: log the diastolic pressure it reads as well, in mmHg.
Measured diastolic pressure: 91 mmHg
